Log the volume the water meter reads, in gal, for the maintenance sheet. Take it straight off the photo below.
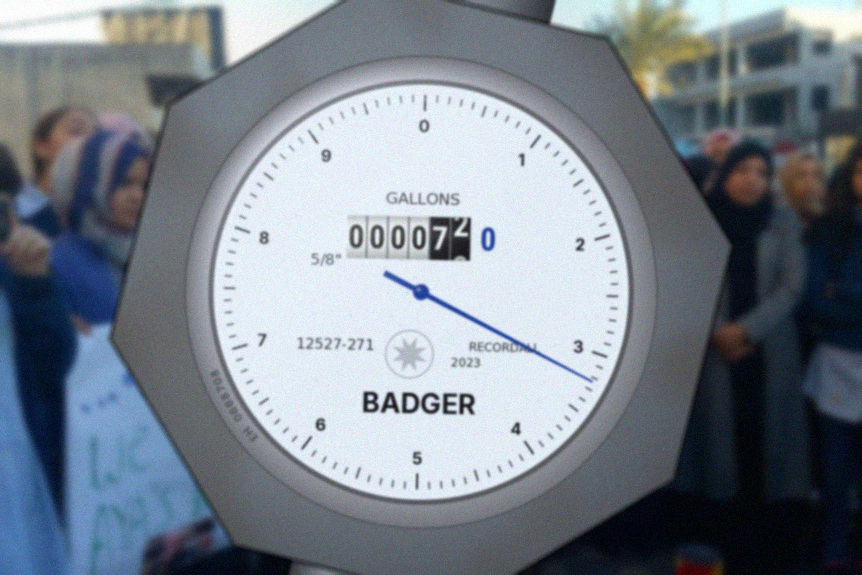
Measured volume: 723.2 gal
